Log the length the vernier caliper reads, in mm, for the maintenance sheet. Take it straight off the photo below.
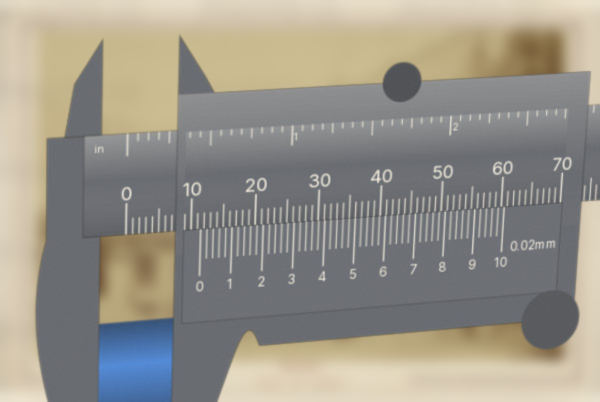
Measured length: 11.5 mm
